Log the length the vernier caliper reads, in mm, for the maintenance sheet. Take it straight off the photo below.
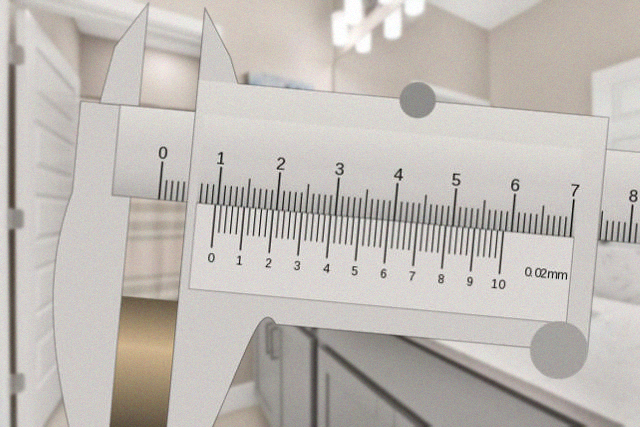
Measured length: 9.6 mm
